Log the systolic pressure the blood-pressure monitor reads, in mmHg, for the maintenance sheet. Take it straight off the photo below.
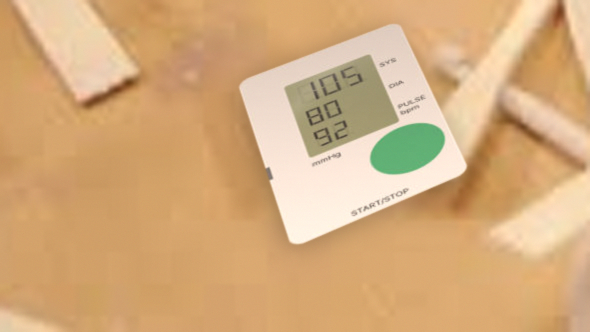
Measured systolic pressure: 105 mmHg
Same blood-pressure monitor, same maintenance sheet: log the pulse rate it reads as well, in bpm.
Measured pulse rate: 92 bpm
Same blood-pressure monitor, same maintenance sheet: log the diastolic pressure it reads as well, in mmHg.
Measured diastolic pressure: 80 mmHg
